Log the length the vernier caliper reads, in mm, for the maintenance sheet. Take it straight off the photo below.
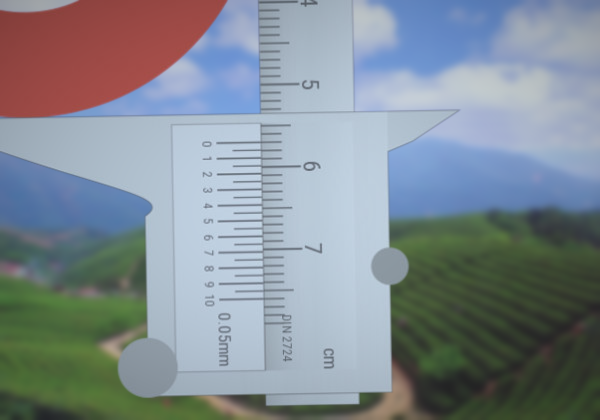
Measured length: 57.0 mm
